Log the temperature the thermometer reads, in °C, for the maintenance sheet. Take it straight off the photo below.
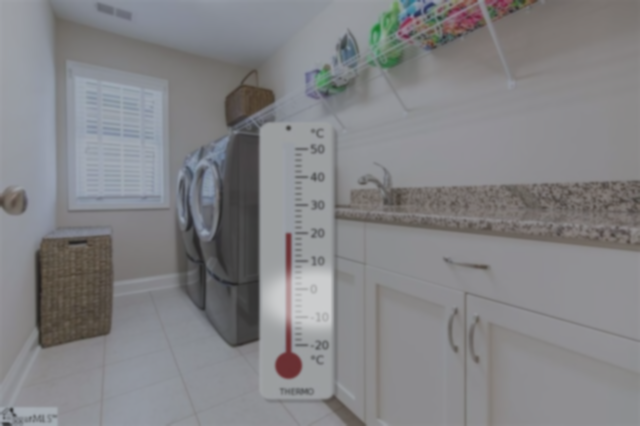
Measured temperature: 20 °C
